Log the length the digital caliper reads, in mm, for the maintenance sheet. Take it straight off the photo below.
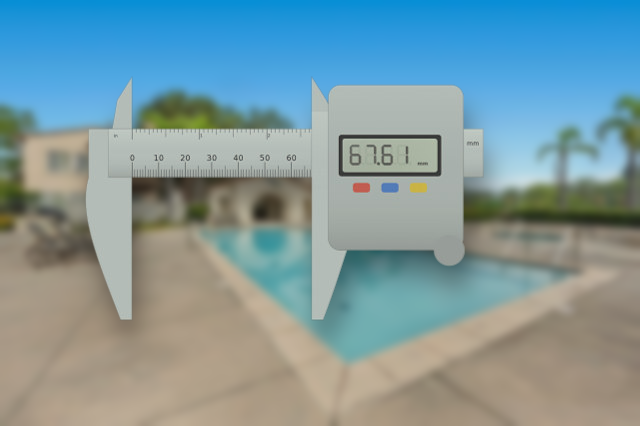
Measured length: 67.61 mm
